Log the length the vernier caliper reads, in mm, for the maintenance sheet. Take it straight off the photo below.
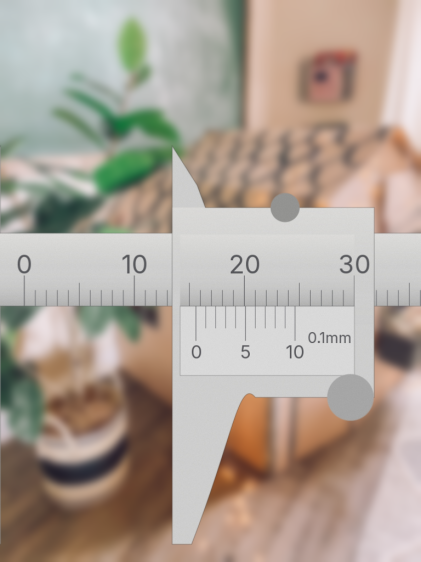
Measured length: 15.6 mm
